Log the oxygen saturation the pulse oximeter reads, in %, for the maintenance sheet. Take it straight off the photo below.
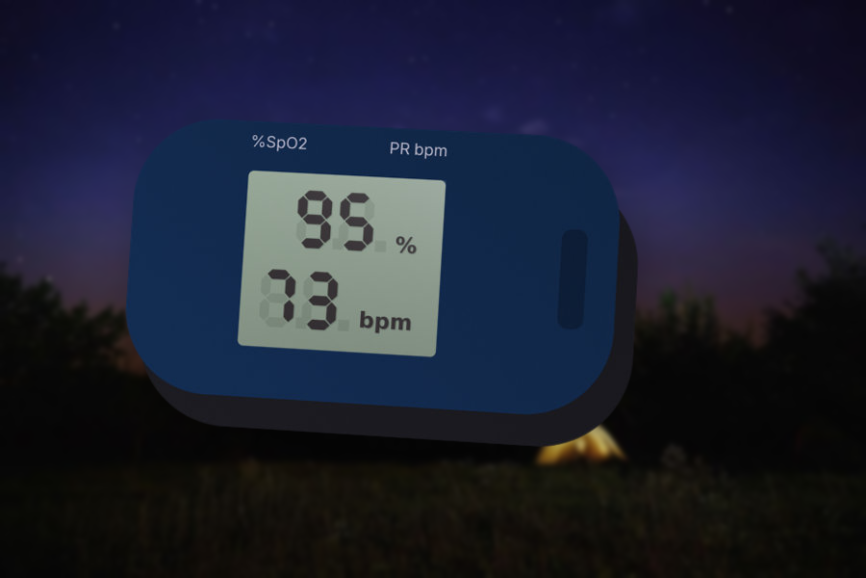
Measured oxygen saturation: 95 %
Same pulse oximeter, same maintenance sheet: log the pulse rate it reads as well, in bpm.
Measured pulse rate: 73 bpm
